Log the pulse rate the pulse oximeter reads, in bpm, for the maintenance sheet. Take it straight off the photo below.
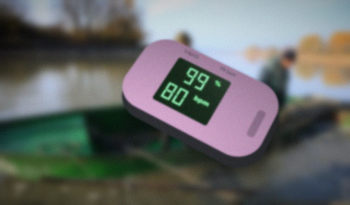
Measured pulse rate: 80 bpm
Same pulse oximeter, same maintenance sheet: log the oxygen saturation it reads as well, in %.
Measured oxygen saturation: 99 %
